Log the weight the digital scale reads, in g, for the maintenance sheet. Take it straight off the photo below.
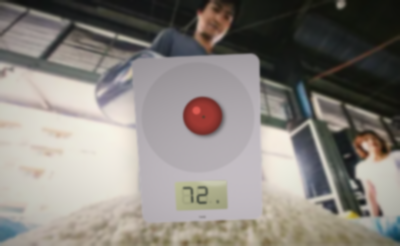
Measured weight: 72 g
